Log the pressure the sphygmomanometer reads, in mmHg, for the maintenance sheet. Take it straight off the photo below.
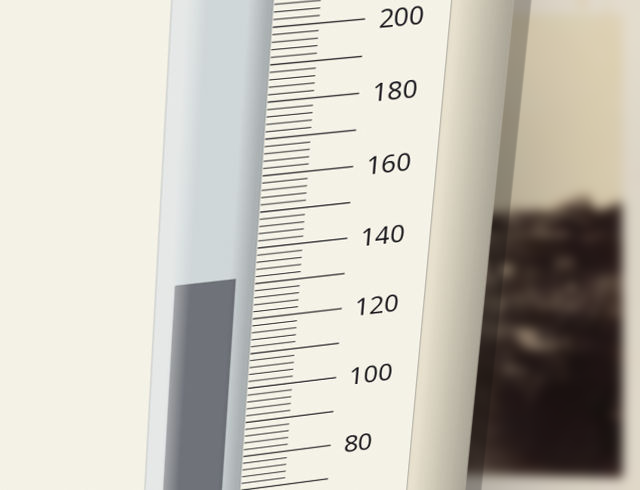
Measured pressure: 132 mmHg
